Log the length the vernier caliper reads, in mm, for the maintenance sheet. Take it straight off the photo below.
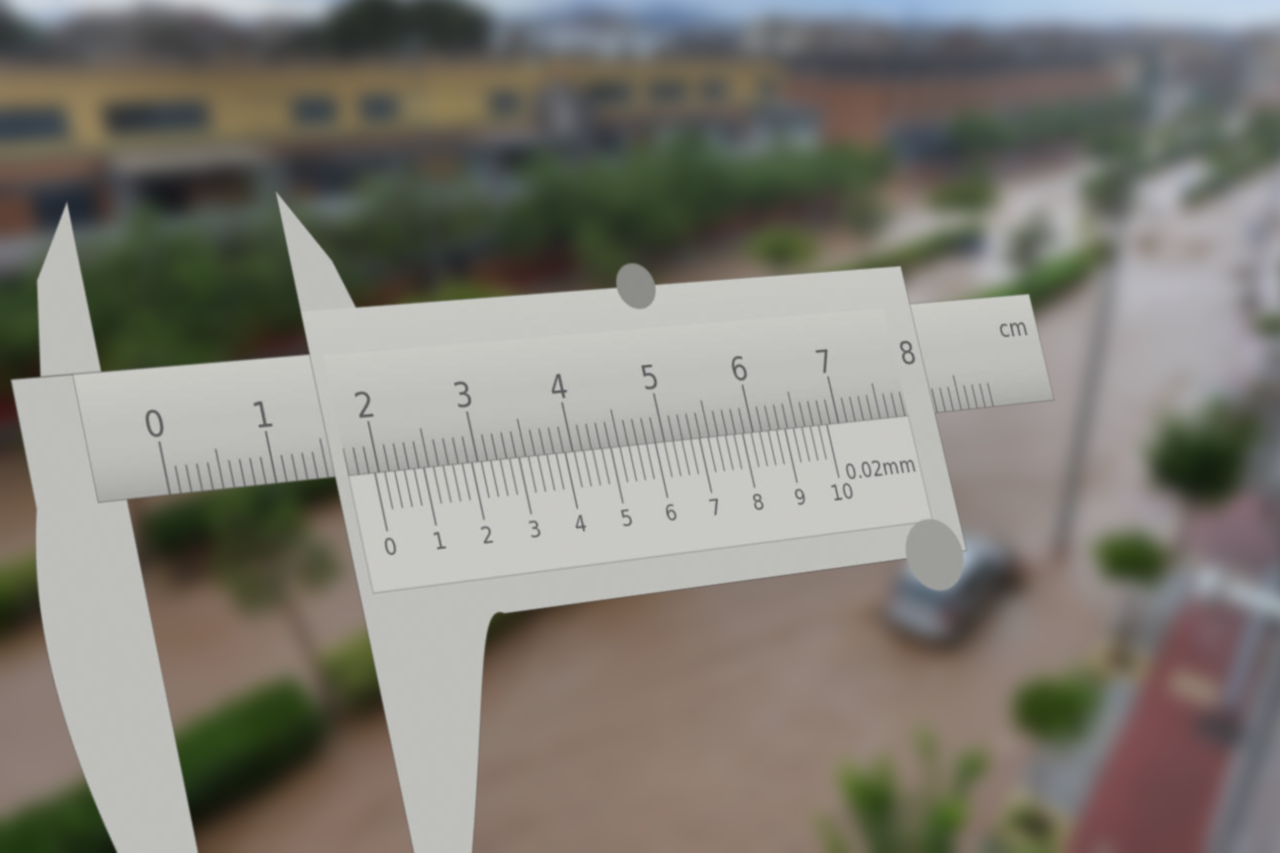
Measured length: 19.6 mm
